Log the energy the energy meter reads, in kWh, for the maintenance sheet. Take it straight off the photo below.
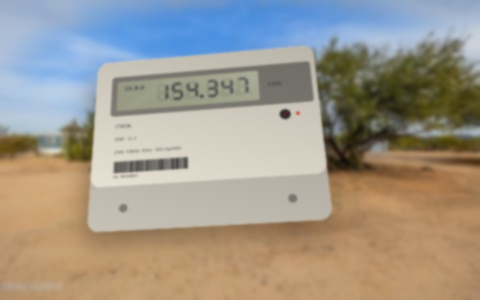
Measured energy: 154.347 kWh
